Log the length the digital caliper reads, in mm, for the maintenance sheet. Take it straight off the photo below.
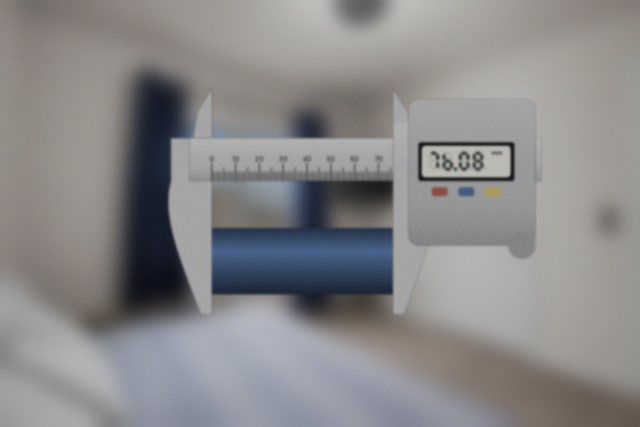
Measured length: 76.08 mm
